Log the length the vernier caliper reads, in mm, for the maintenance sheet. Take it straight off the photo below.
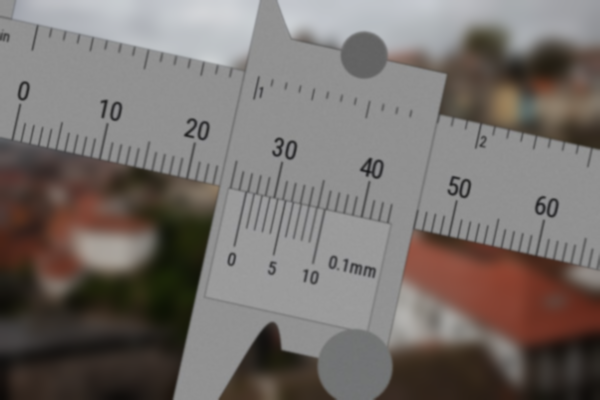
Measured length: 26.8 mm
